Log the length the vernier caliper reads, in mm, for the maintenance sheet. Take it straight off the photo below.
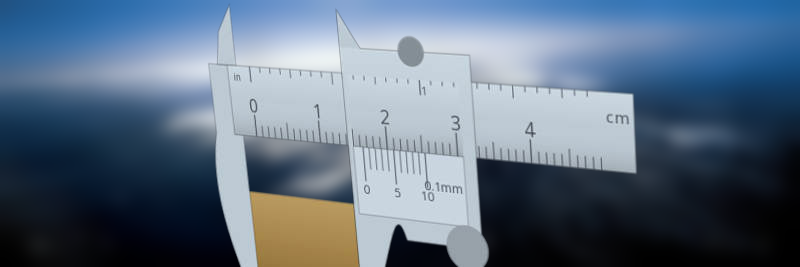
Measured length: 16.4 mm
